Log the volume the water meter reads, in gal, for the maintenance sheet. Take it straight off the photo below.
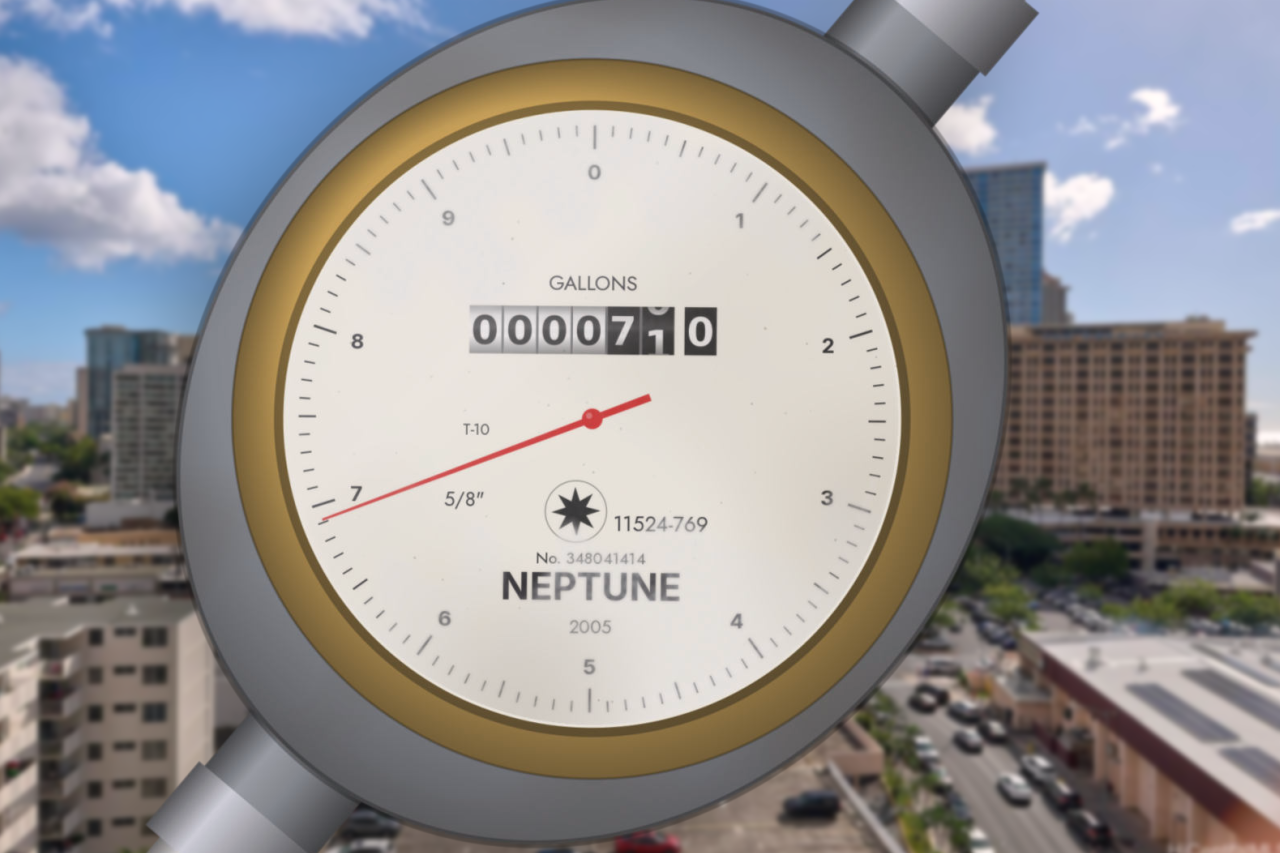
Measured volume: 706.9 gal
